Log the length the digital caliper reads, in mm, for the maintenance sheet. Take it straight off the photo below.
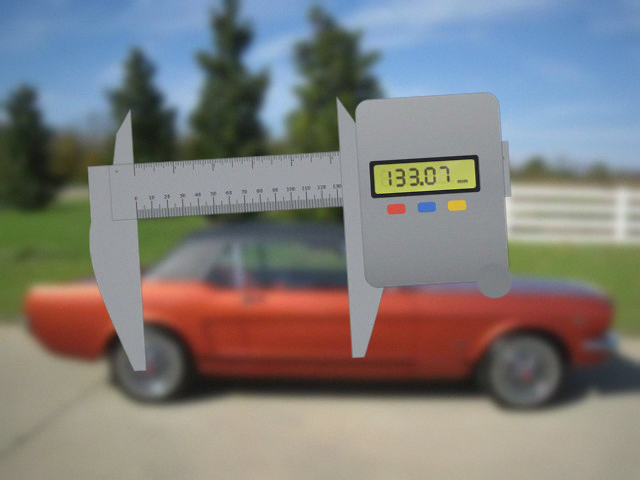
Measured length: 133.07 mm
